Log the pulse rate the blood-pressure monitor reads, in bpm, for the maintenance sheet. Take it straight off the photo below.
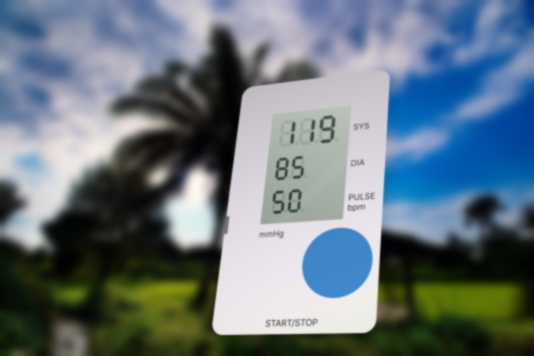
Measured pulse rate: 50 bpm
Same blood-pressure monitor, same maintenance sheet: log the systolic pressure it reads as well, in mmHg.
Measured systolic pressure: 119 mmHg
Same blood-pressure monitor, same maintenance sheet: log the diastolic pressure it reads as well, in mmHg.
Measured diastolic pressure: 85 mmHg
